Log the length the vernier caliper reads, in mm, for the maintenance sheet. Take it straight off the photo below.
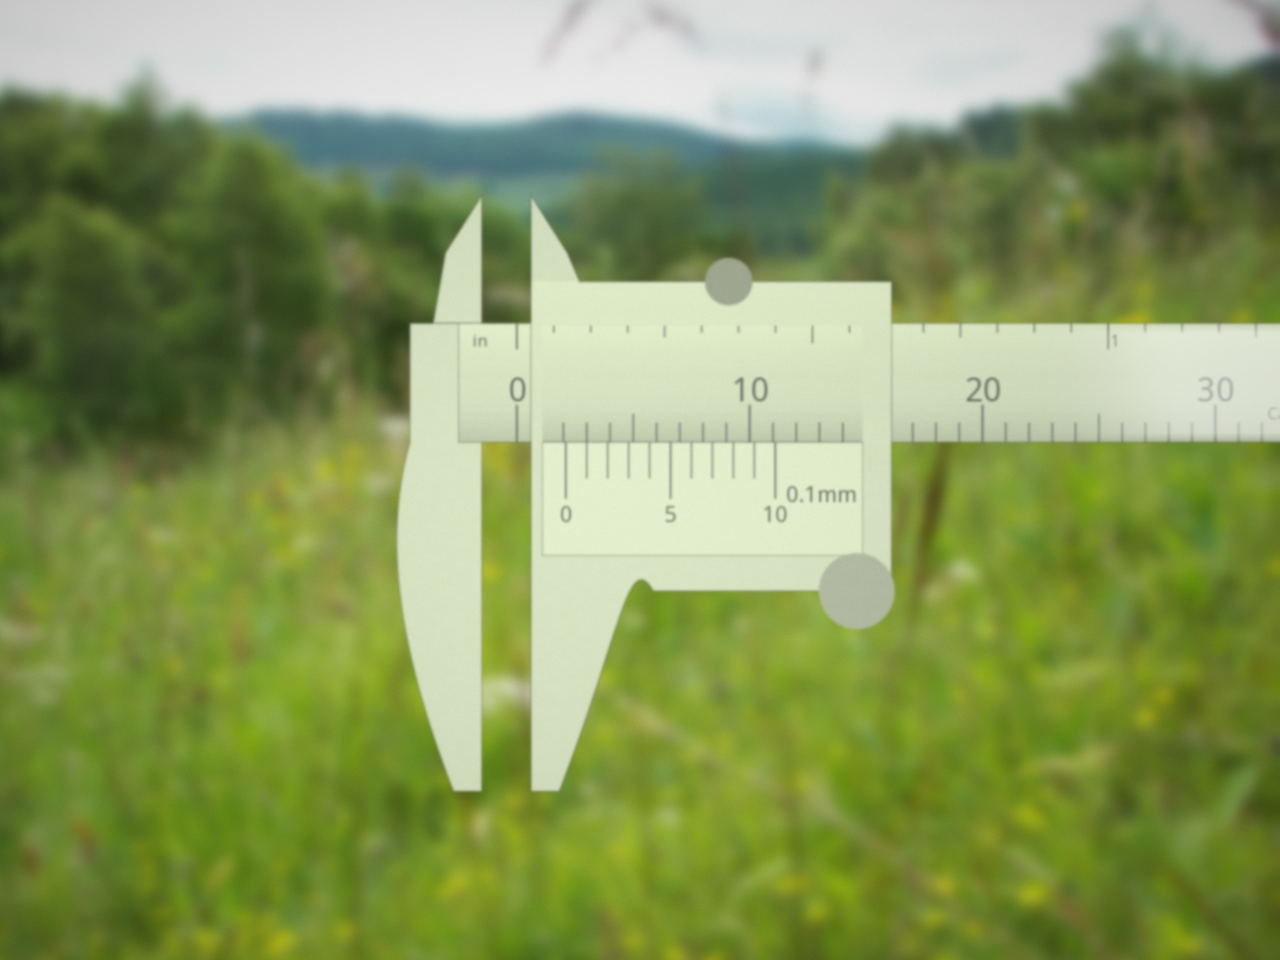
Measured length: 2.1 mm
